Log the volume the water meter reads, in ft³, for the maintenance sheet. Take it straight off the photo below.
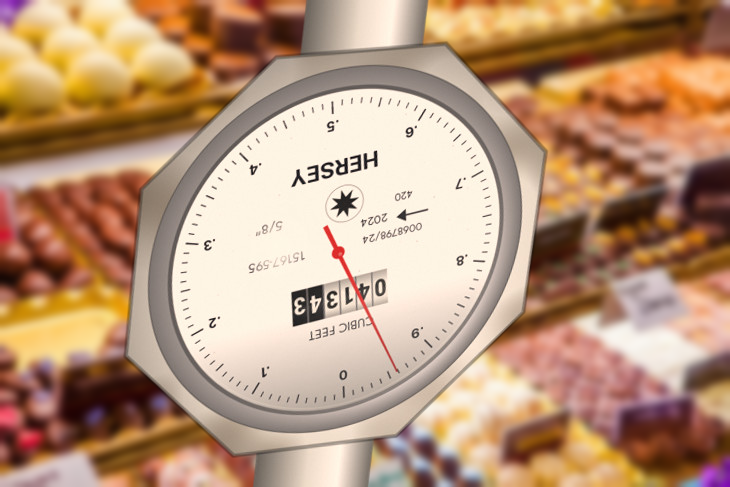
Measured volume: 41342.94 ft³
